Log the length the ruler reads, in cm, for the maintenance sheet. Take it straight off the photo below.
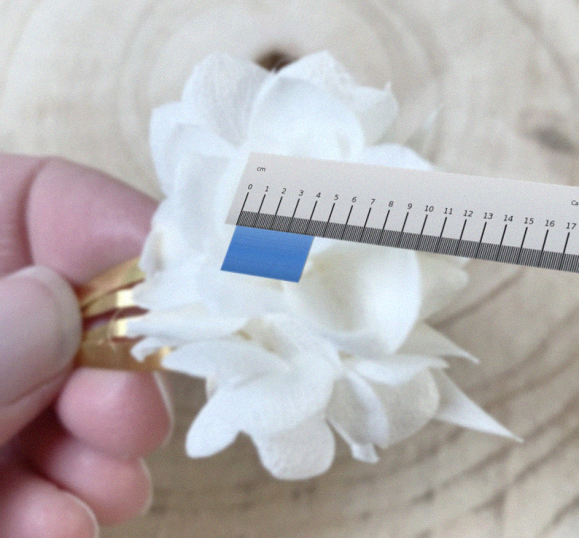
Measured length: 4.5 cm
